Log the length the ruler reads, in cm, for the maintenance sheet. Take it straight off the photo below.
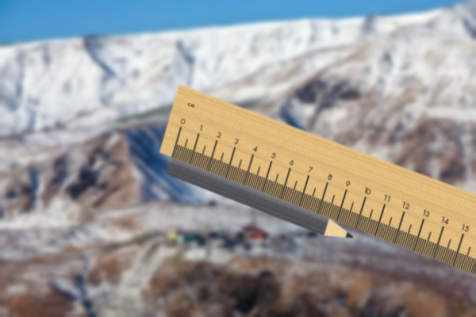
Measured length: 10 cm
